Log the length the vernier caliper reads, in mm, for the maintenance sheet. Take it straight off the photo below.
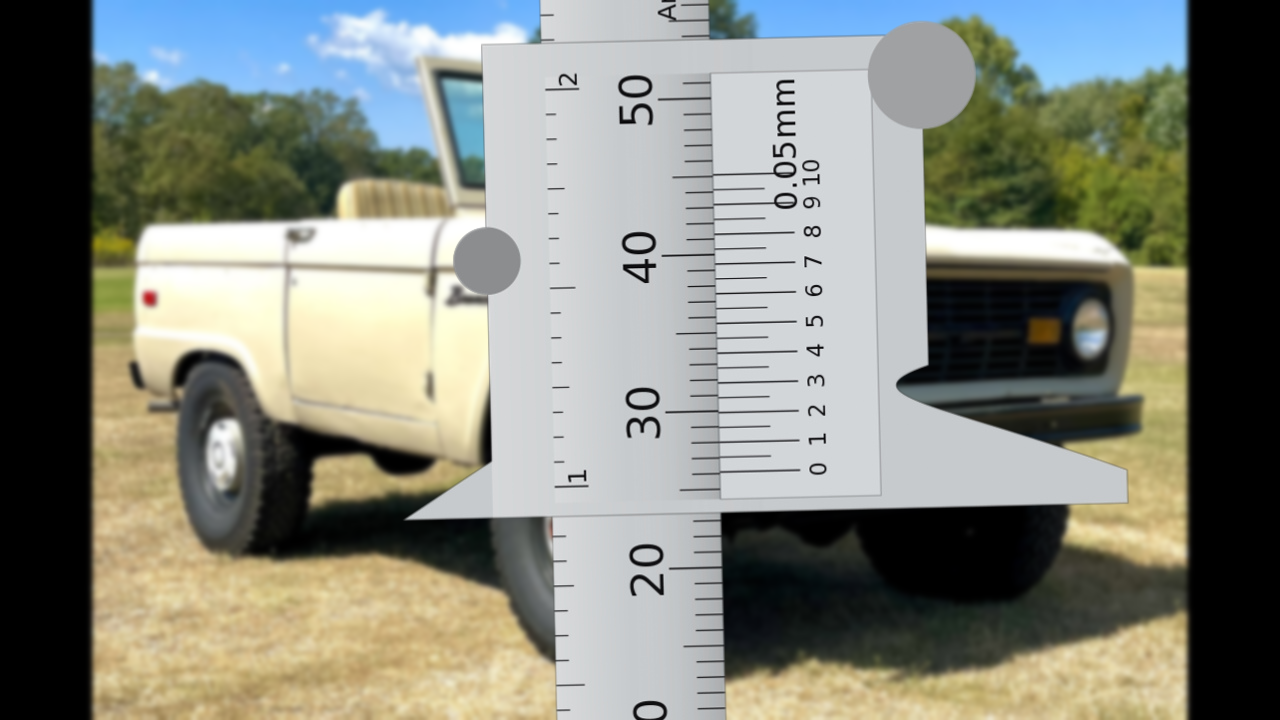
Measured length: 26.1 mm
